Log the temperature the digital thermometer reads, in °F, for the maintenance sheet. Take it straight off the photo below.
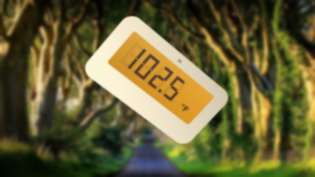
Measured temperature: 102.5 °F
